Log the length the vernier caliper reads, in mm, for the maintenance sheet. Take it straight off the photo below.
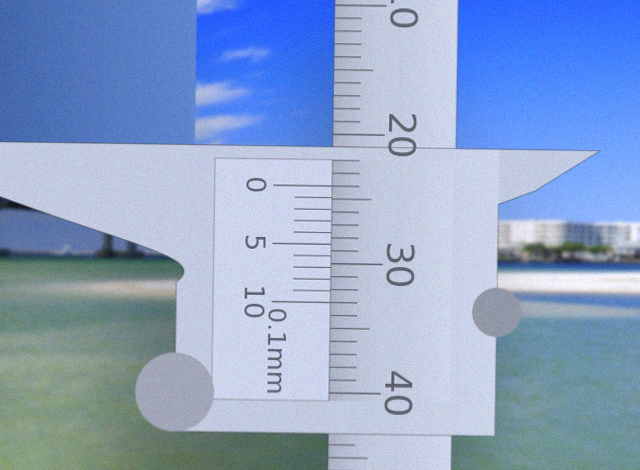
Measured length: 24.0 mm
